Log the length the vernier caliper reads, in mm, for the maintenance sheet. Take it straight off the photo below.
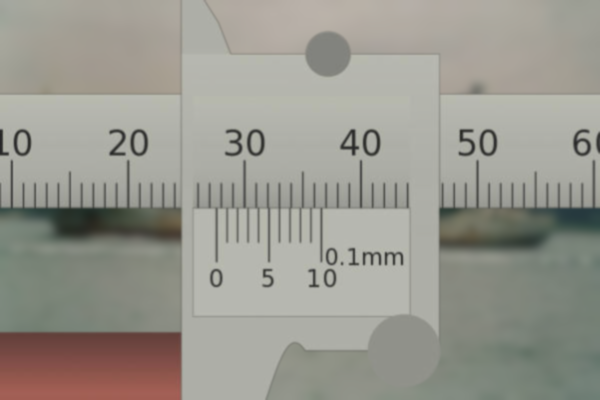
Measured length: 27.6 mm
